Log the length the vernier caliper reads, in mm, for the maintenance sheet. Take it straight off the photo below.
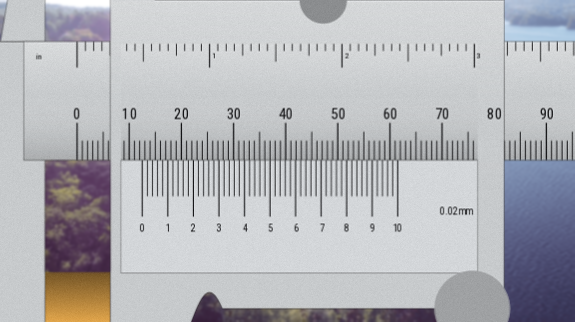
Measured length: 12.5 mm
